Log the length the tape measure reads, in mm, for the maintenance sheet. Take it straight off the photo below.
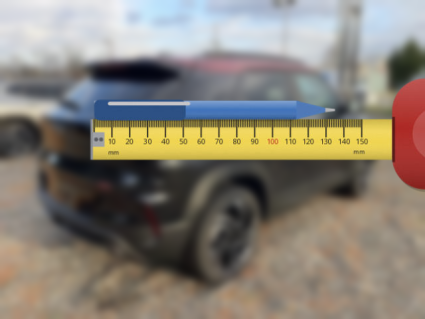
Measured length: 135 mm
